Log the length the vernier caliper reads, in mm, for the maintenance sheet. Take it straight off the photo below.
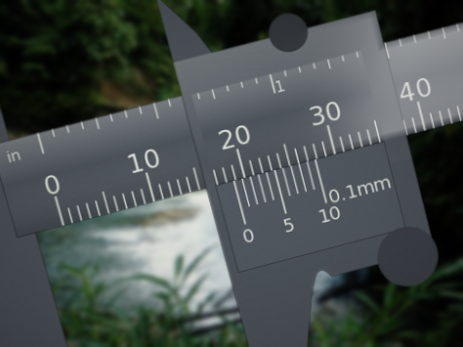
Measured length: 18.8 mm
